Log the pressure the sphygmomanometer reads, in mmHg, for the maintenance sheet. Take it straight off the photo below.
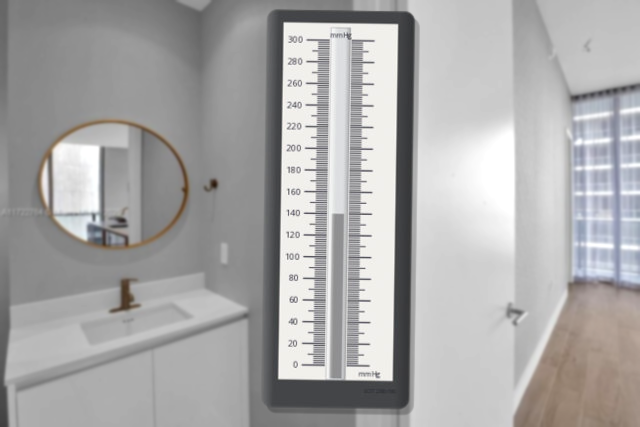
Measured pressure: 140 mmHg
